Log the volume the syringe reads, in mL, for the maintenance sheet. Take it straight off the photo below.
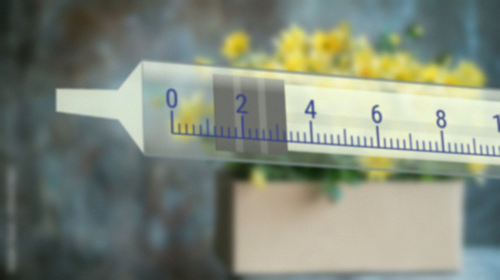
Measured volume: 1.2 mL
